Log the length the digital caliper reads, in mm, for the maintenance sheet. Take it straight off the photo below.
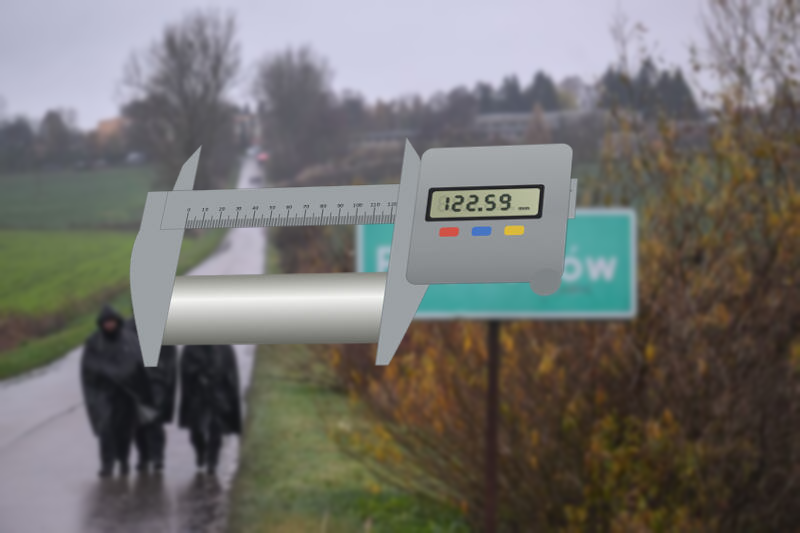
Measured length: 122.59 mm
